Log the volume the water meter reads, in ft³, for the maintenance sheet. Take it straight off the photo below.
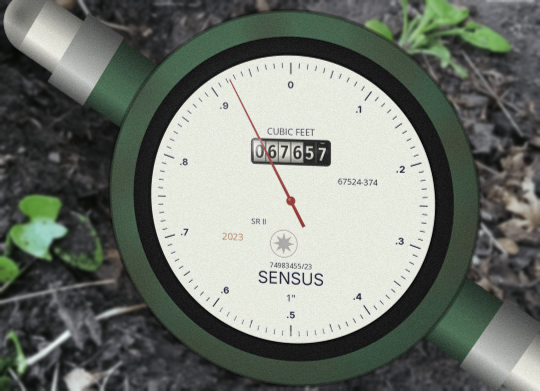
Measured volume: 67656.92 ft³
